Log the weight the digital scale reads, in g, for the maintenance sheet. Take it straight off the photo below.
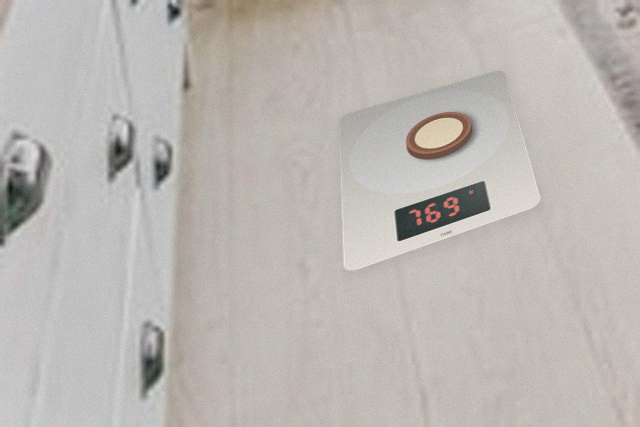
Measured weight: 769 g
